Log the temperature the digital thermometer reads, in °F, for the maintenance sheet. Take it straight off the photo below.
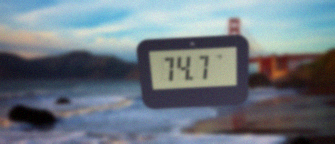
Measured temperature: 74.7 °F
